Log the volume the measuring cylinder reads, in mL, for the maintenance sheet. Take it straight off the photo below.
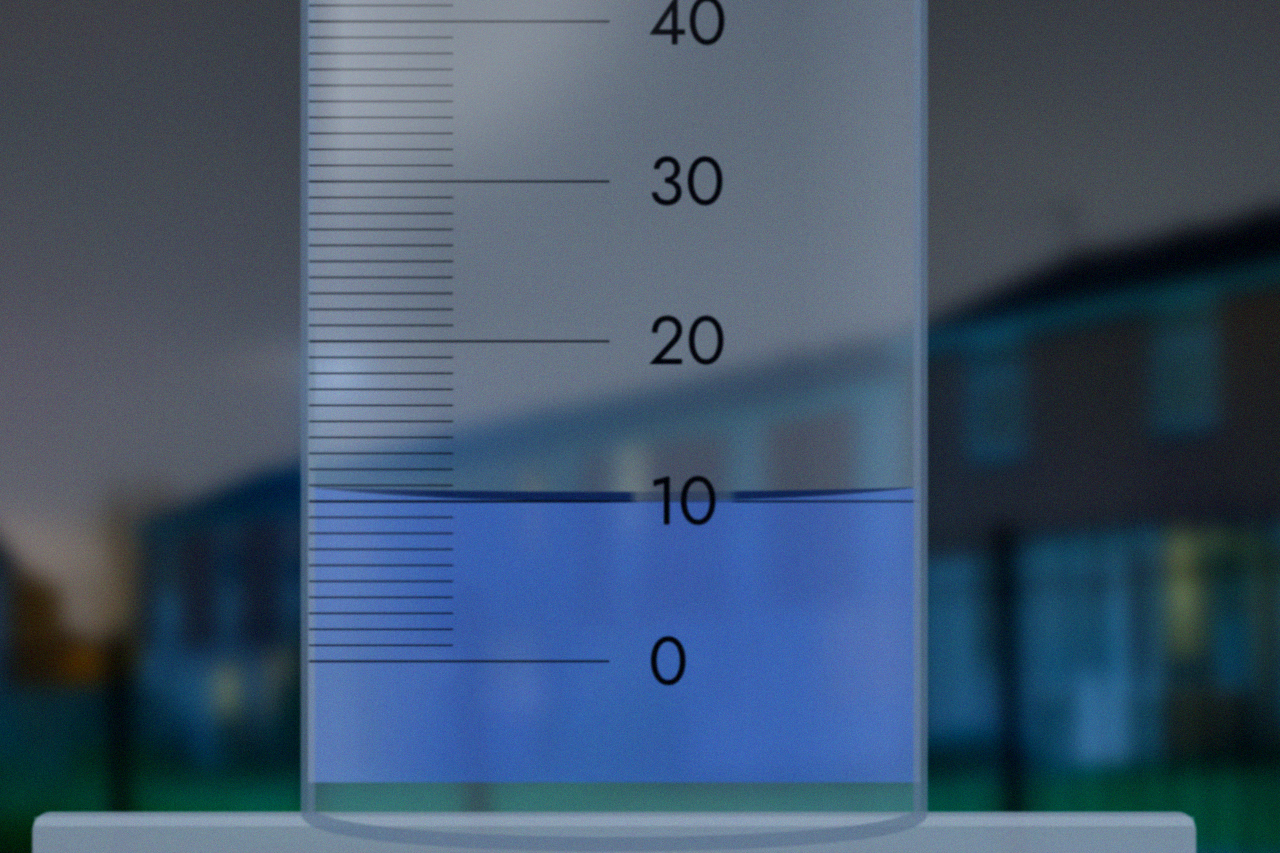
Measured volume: 10 mL
